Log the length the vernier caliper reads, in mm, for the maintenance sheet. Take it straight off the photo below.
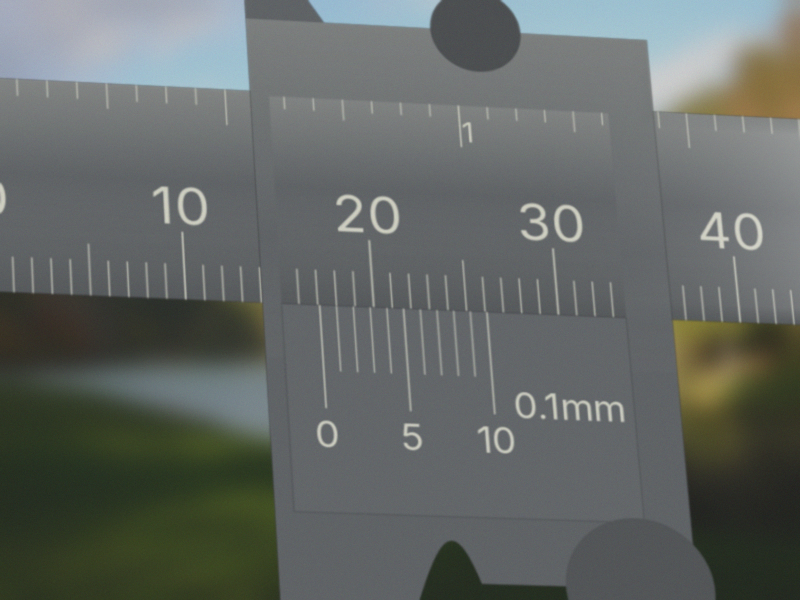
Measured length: 17.1 mm
